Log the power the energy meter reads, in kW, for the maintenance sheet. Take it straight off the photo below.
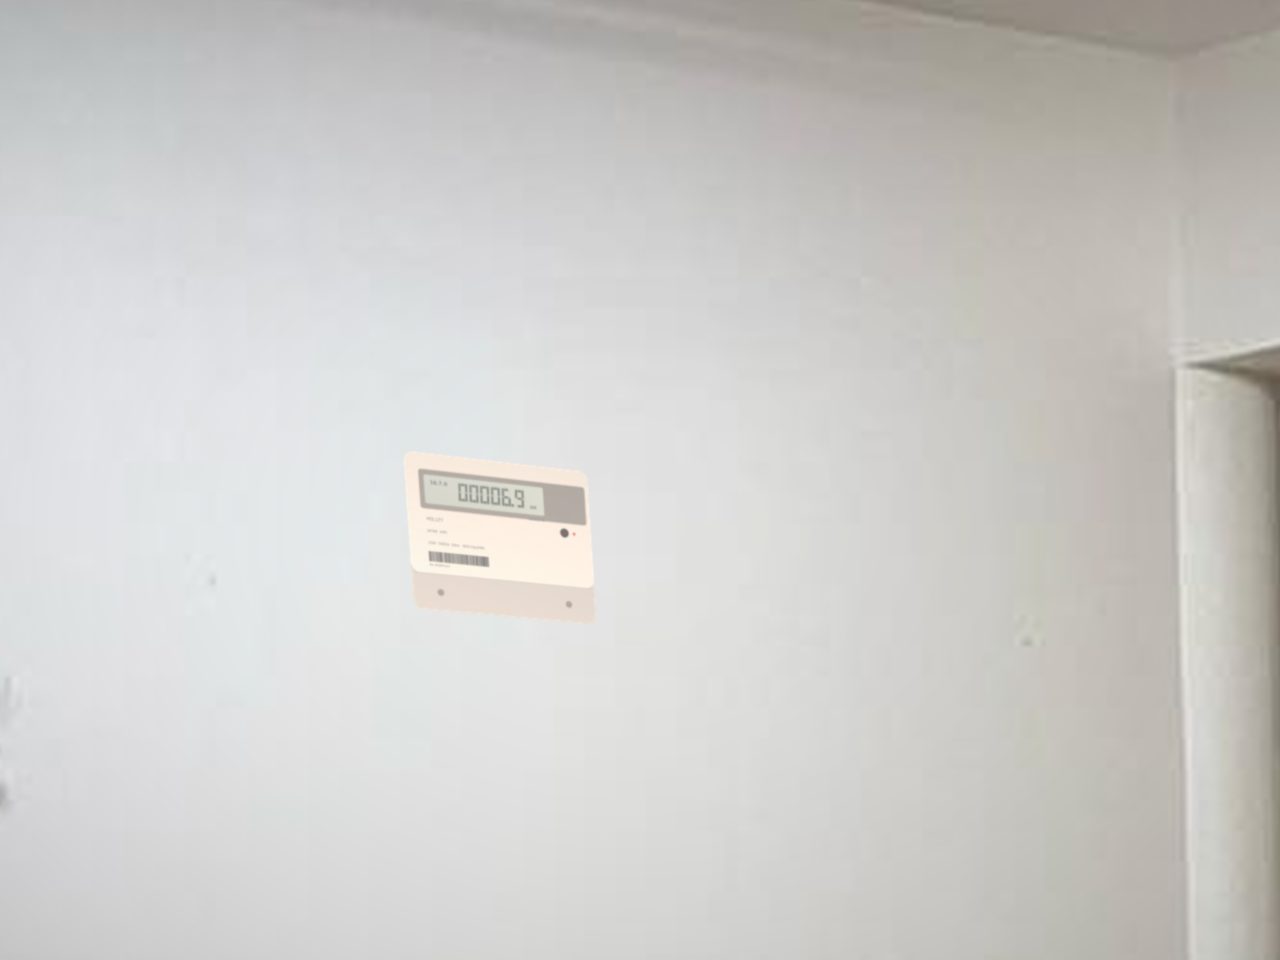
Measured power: 6.9 kW
